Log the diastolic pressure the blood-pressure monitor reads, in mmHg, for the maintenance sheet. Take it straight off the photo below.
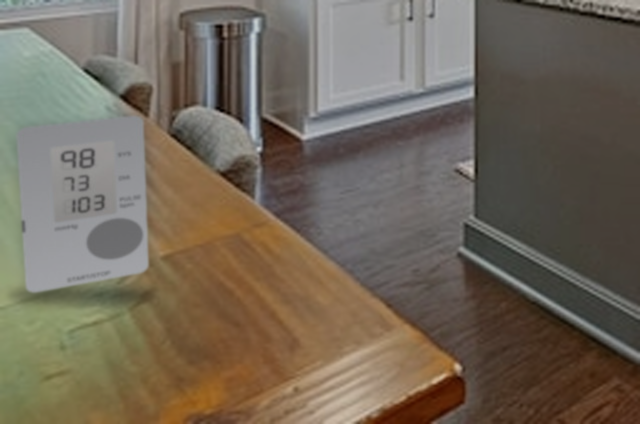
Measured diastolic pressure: 73 mmHg
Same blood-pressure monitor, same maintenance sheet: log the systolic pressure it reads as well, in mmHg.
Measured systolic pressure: 98 mmHg
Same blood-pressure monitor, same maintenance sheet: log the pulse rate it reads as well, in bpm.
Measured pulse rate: 103 bpm
